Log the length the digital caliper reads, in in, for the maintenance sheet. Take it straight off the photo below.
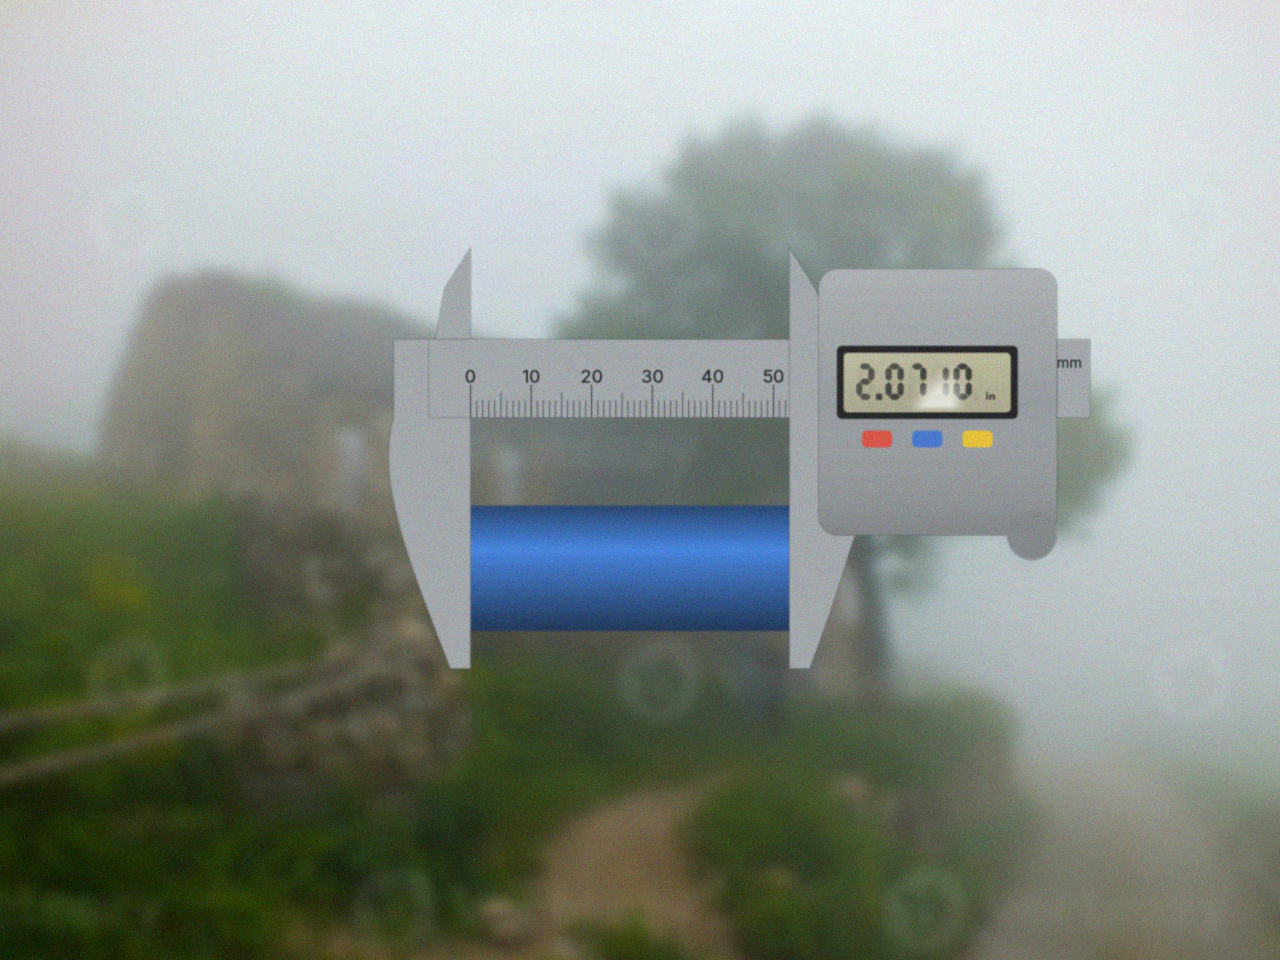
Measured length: 2.0710 in
